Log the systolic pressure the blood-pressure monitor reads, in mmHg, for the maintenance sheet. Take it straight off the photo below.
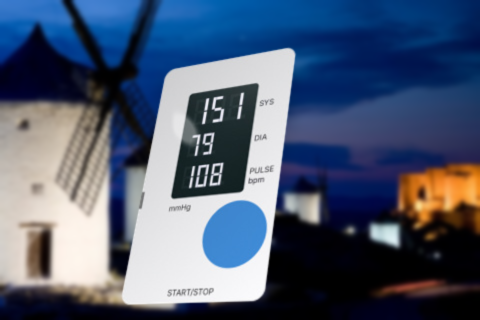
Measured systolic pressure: 151 mmHg
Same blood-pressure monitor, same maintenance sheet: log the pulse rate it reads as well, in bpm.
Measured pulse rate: 108 bpm
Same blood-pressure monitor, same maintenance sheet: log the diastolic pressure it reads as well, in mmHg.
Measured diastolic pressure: 79 mmHg
